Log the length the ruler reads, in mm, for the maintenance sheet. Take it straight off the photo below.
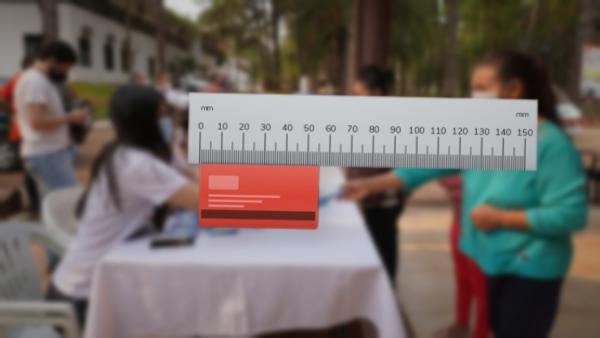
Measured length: 55 mm
